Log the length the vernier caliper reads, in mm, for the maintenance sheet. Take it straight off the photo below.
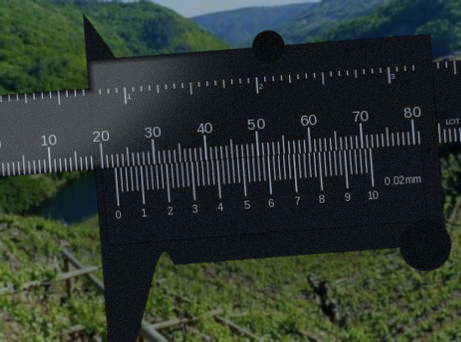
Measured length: 22.5 mm
